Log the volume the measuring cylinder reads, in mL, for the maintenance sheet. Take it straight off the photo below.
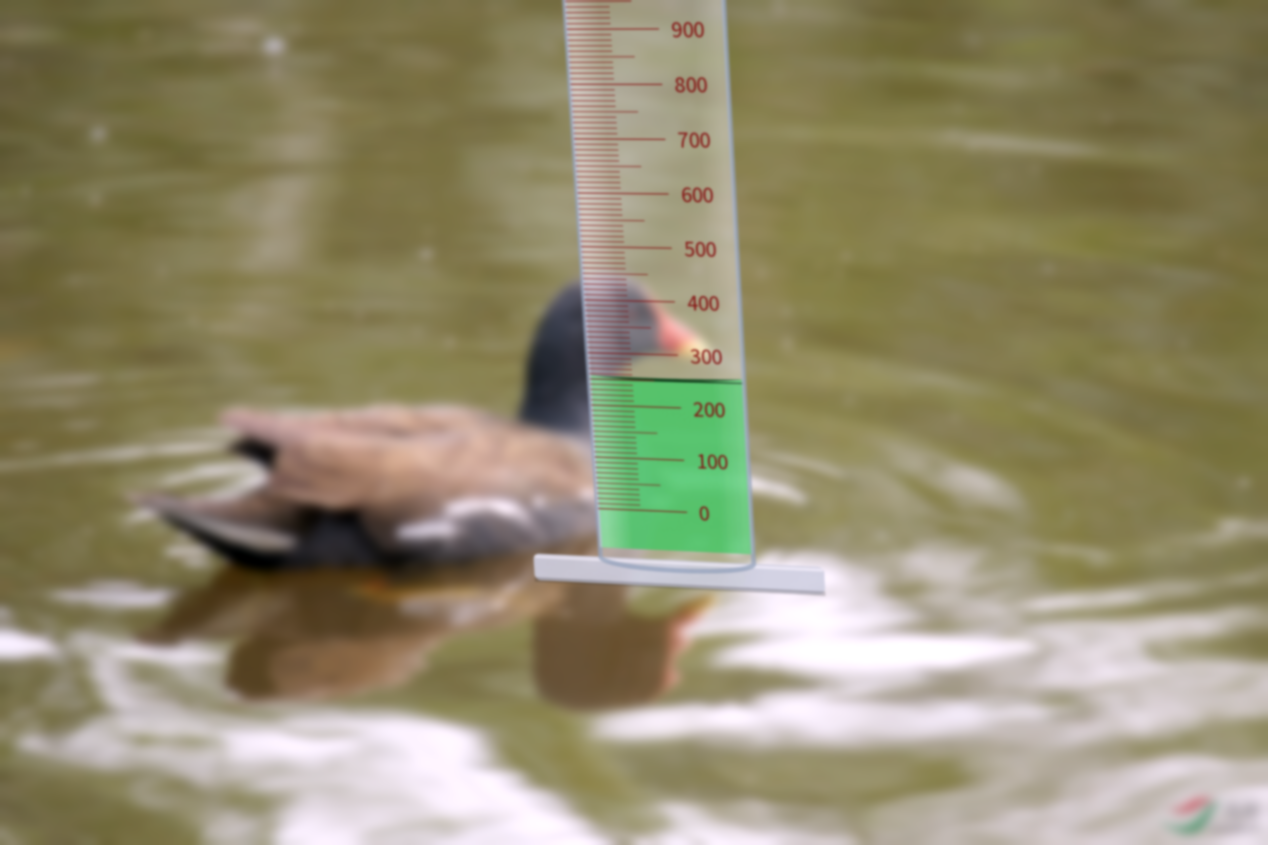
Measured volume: 250 mL
